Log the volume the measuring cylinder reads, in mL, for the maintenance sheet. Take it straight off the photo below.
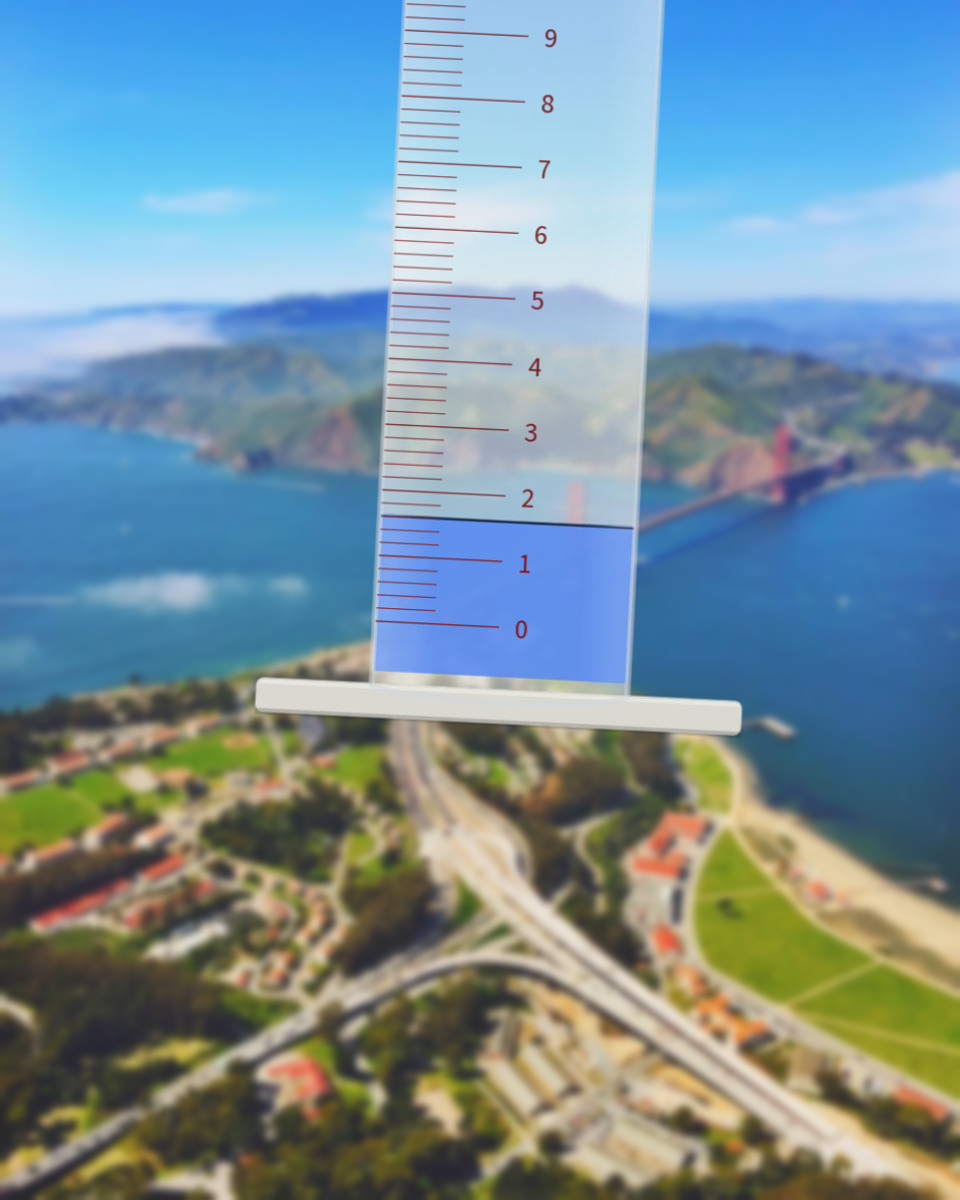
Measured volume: 1.6 mL
